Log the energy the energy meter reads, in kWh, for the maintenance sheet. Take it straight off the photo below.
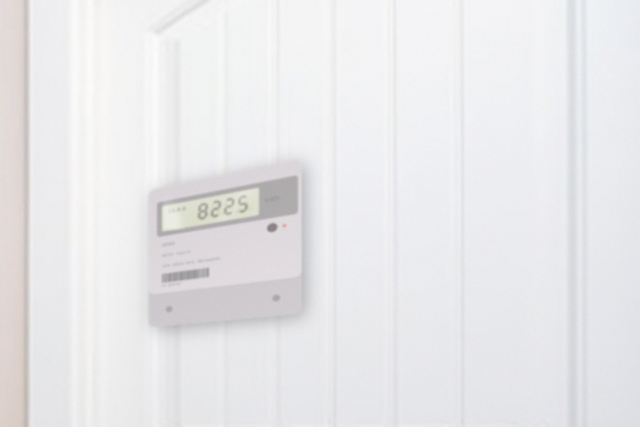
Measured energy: 8225 kWh
